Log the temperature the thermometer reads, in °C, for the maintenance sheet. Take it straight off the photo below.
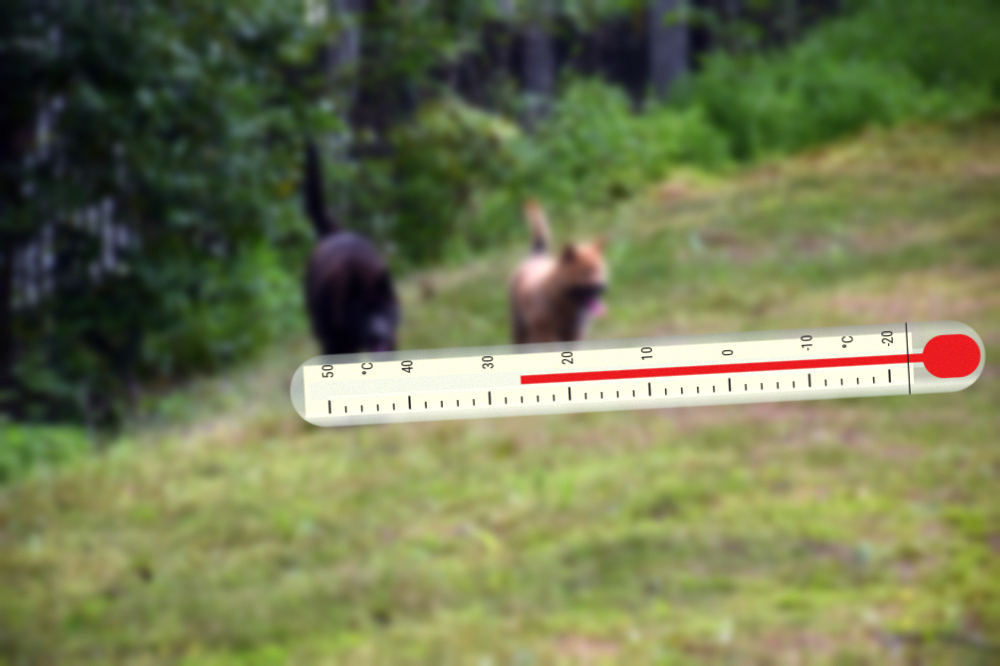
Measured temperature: 26 °C
